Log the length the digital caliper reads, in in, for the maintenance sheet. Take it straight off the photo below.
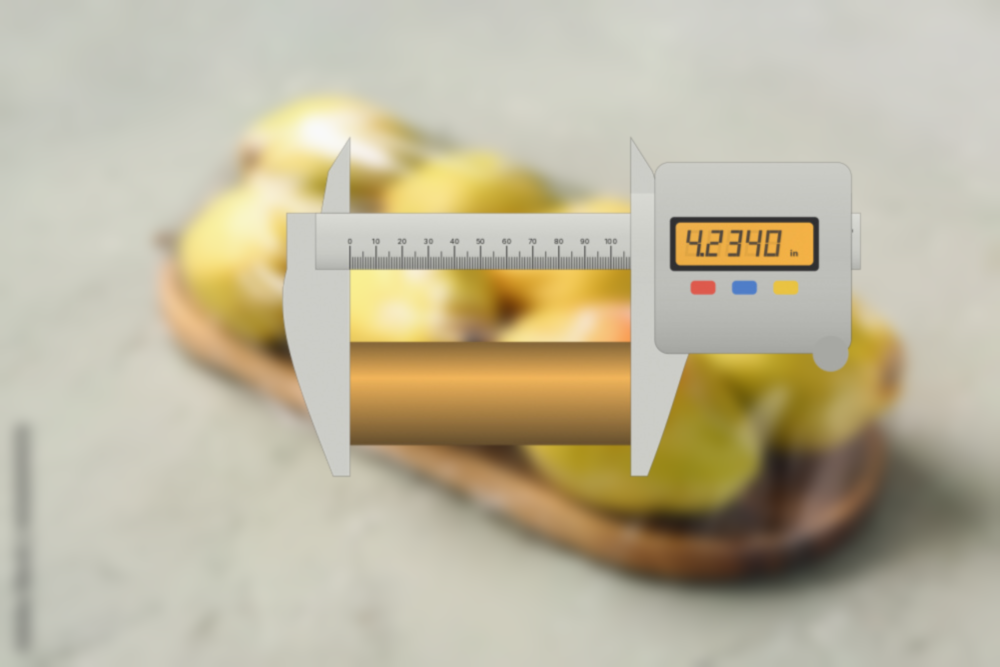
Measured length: 4.2340 in
